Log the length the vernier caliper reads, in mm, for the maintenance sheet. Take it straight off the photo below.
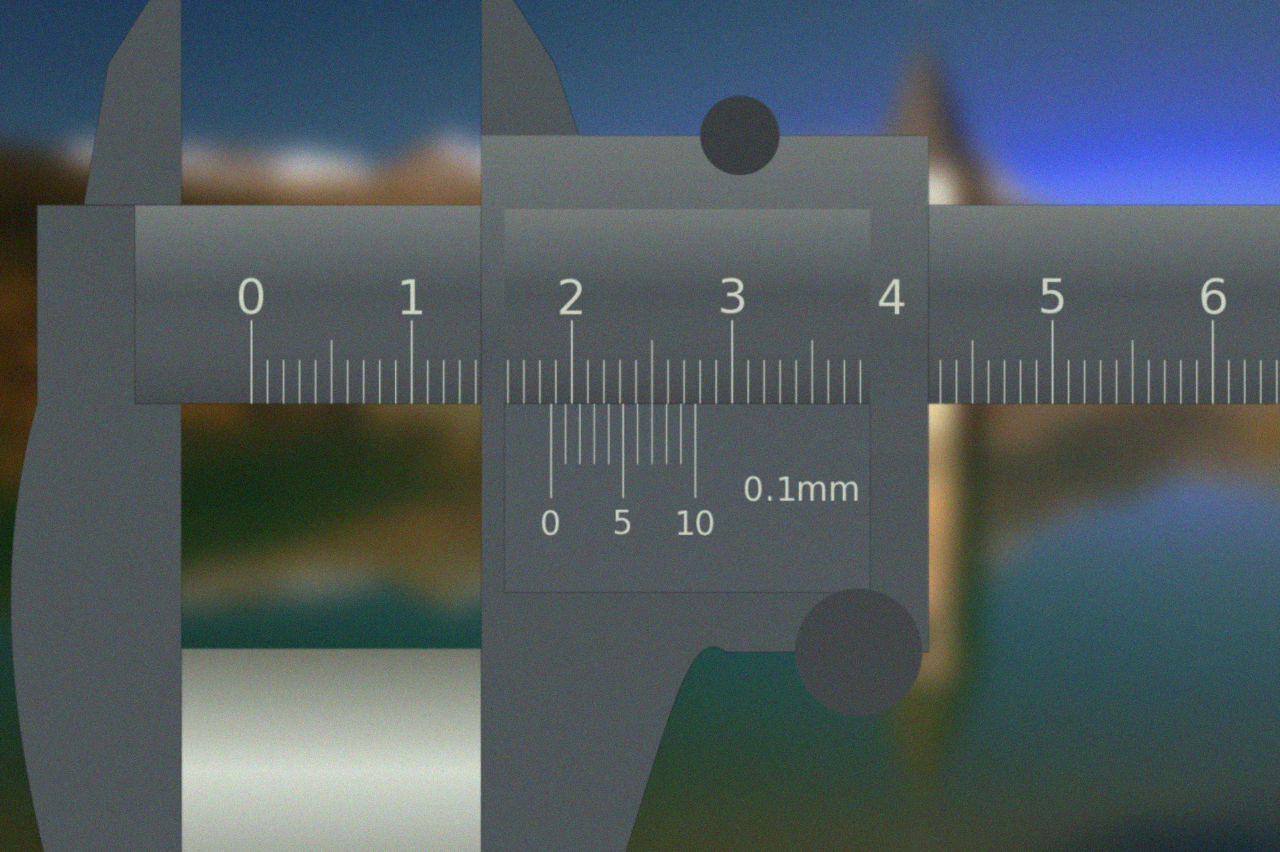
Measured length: 18.7 mm
